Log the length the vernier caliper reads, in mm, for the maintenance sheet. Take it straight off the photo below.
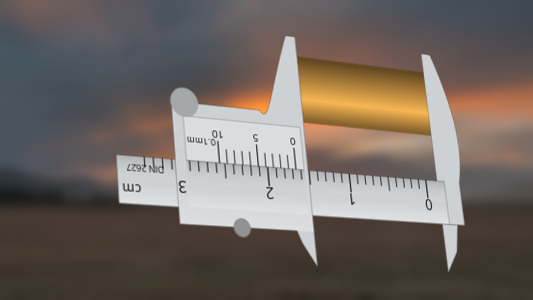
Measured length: 16.6 mm
